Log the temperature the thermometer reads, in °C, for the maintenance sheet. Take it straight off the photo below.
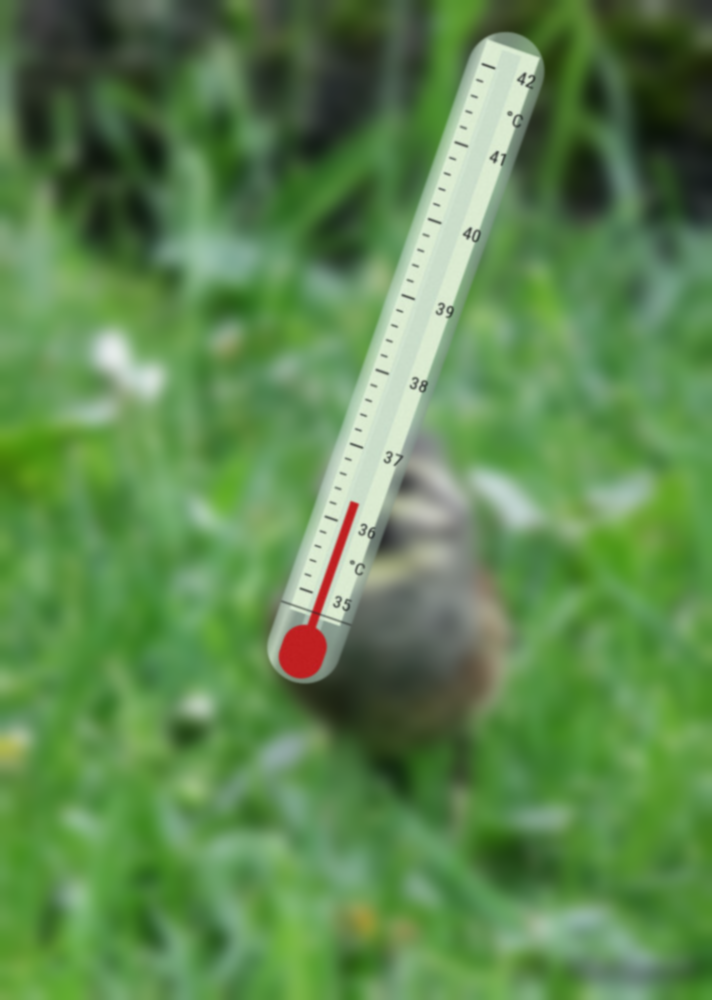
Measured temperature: 36.3 °C
